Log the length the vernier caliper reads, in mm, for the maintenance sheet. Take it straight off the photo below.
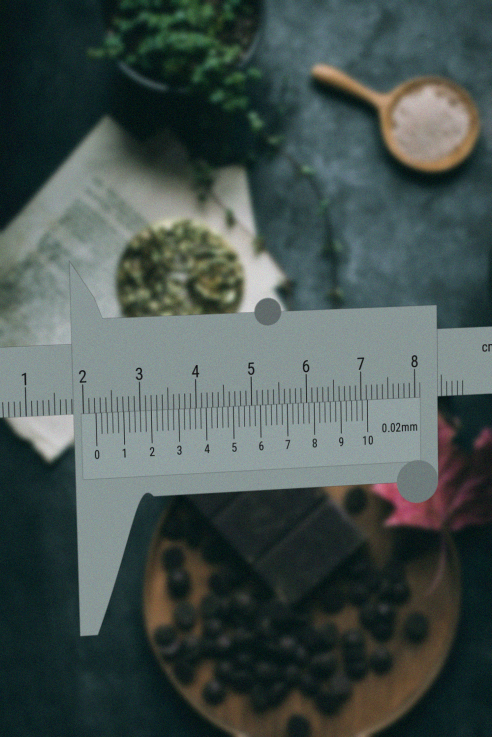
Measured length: 22.2 mm
